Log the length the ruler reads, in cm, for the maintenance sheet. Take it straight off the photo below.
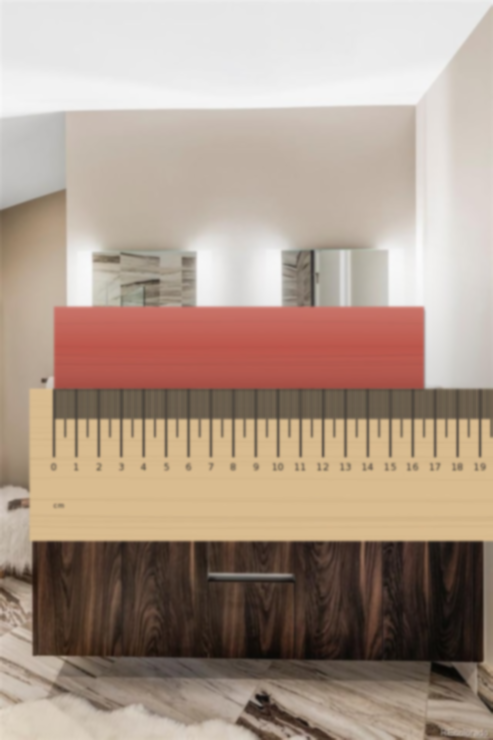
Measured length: 16.5 cm
